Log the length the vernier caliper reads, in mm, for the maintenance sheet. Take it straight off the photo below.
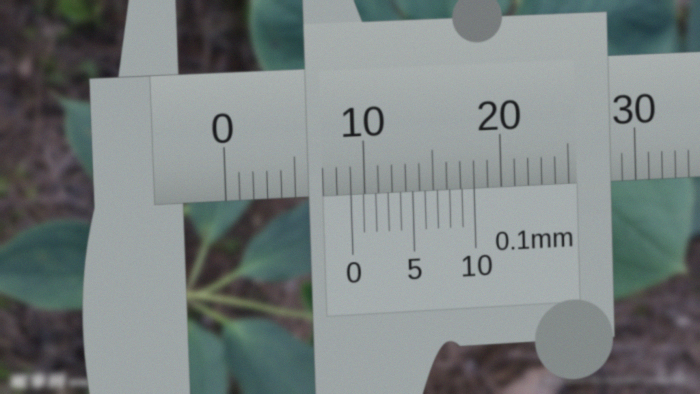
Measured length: 9.0 mm
